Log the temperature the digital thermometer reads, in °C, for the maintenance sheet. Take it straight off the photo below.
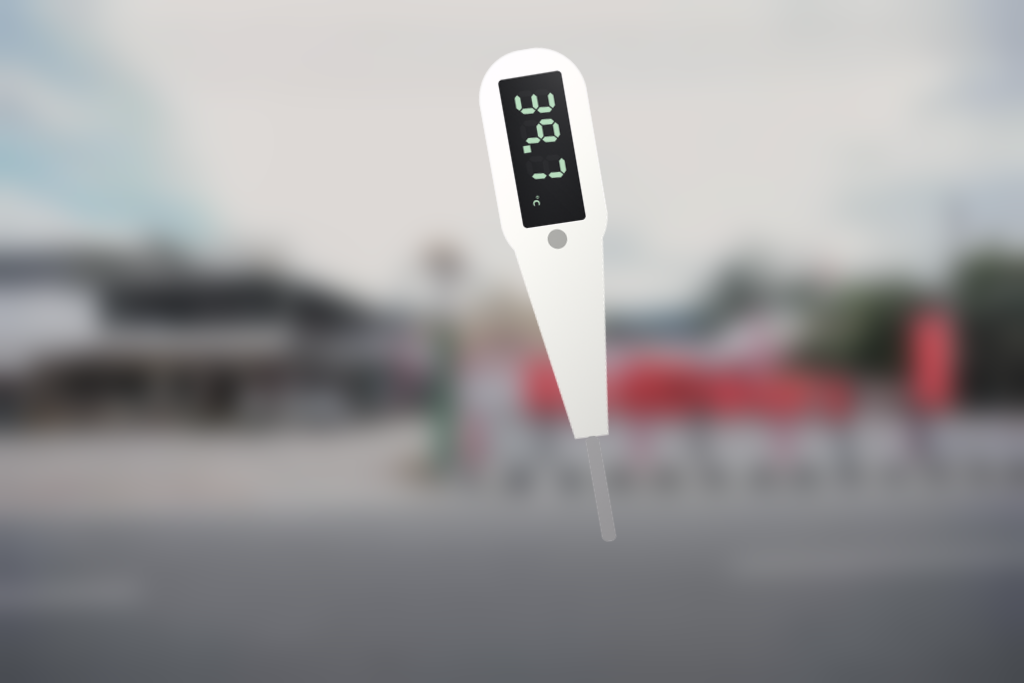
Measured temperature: 39.7 °C
